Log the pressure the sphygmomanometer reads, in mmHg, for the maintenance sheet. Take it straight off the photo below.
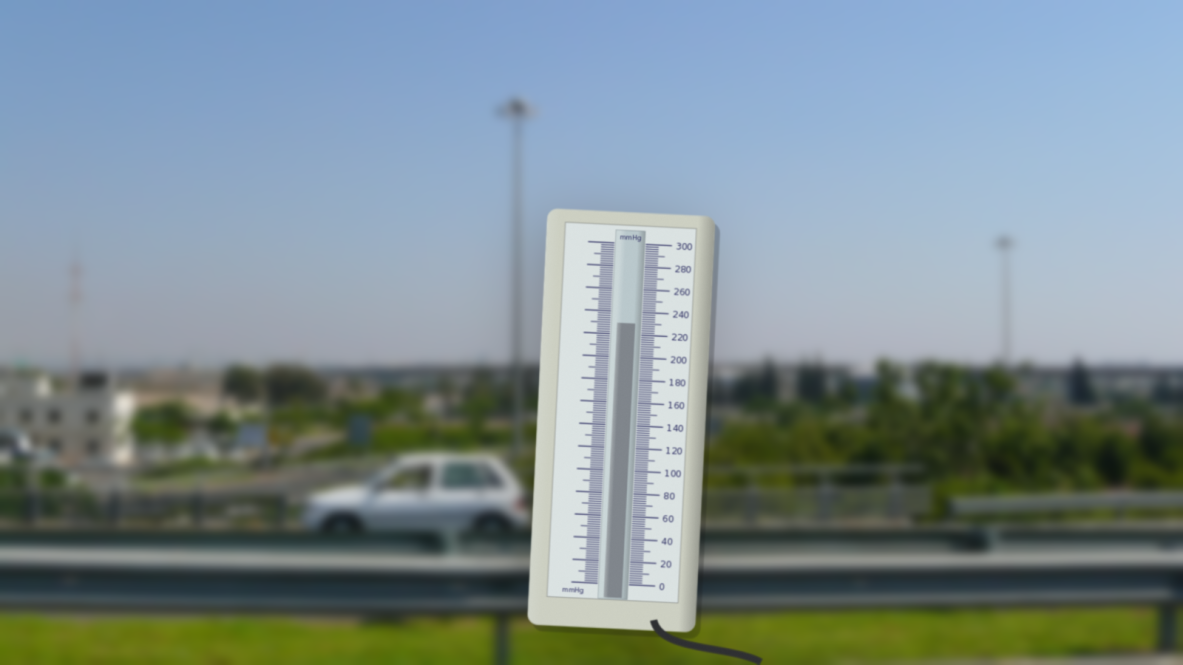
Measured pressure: 230 mmHg
